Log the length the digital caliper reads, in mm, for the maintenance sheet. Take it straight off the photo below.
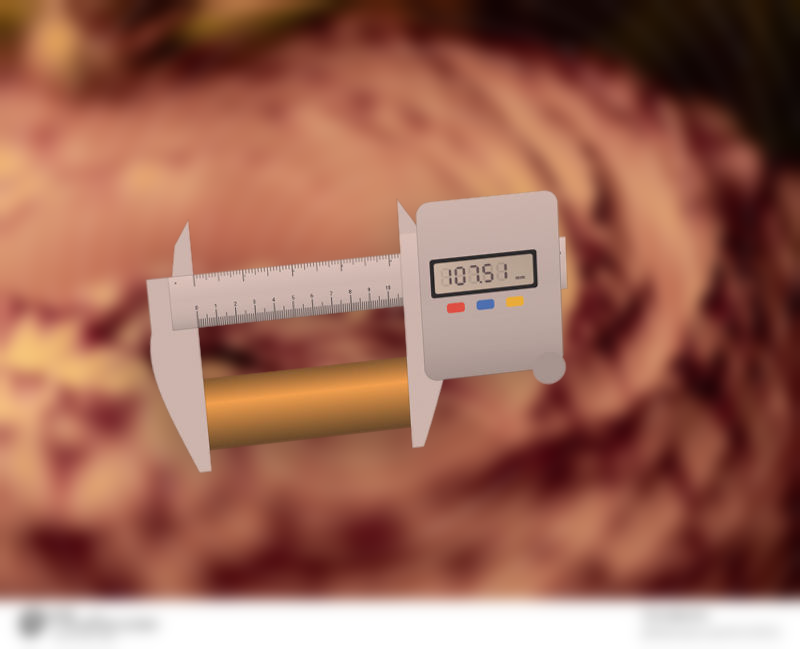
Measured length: 107.51 mm
